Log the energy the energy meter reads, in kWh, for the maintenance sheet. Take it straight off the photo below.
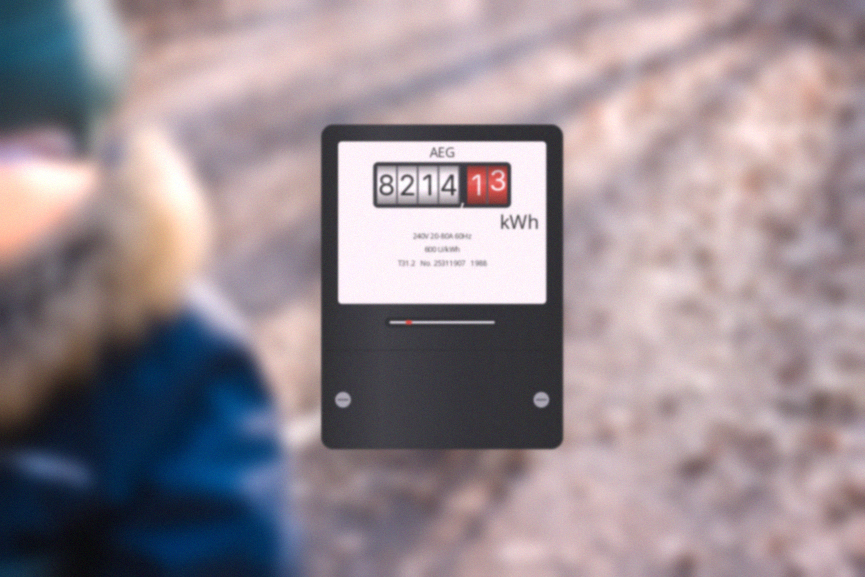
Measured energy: 8214.13 kWh
